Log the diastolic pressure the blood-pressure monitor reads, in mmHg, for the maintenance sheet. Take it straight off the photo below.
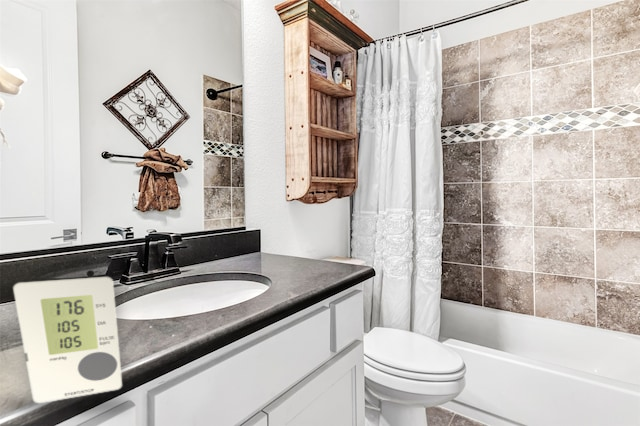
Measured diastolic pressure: 105 mmHg
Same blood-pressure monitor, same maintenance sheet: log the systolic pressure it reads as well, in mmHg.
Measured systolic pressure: 176 mmHg
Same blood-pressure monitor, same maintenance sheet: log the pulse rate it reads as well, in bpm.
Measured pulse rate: 105 bpm
